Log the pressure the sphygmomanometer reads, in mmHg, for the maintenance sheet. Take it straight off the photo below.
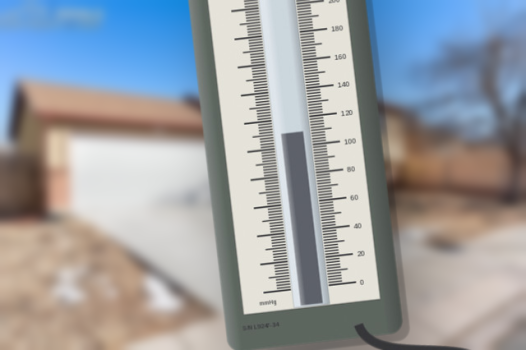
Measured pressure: 110 mmHg
